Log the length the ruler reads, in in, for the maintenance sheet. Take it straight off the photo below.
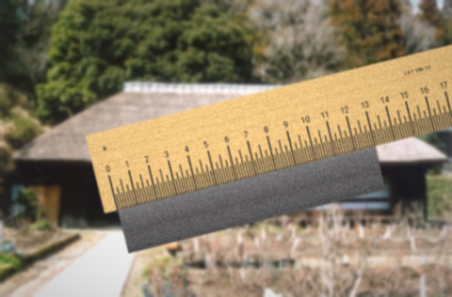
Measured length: 13 in
